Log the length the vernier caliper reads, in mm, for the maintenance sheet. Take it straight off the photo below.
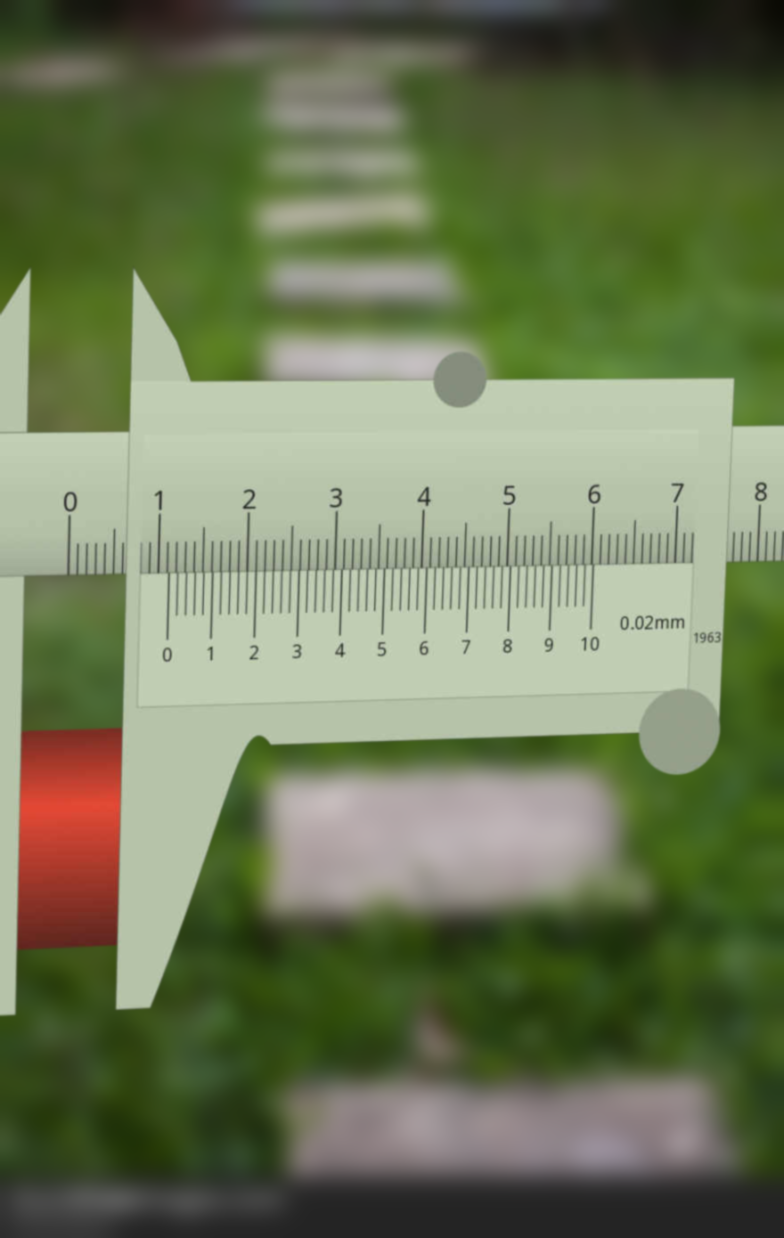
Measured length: 11.2 mm
